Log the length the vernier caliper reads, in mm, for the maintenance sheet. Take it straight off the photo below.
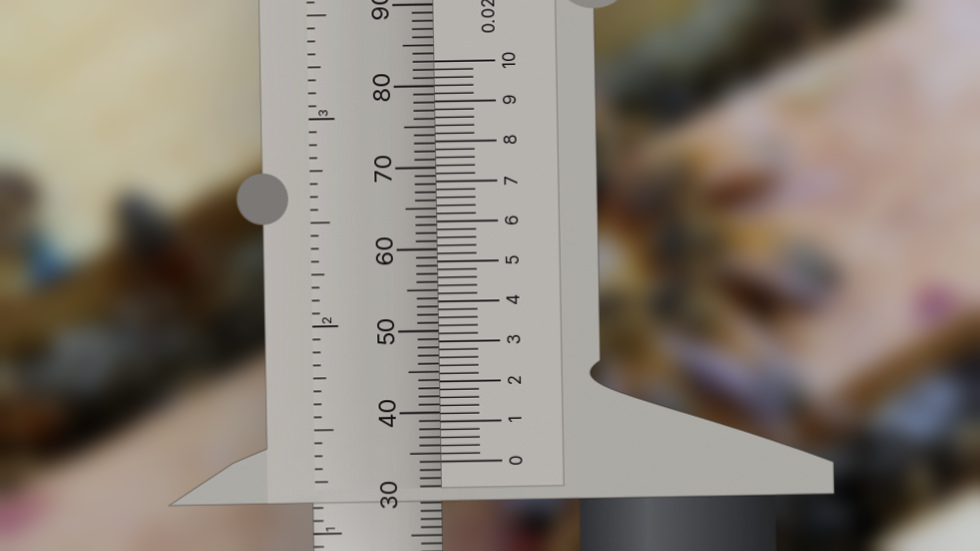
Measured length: 34.0 mm
